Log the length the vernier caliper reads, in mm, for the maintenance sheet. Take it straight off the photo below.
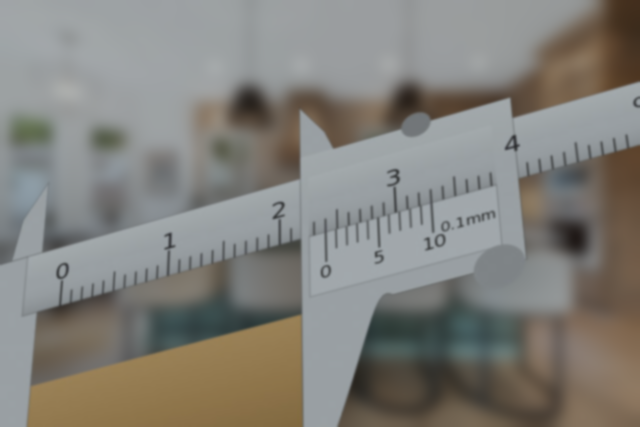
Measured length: 24.0 mm
